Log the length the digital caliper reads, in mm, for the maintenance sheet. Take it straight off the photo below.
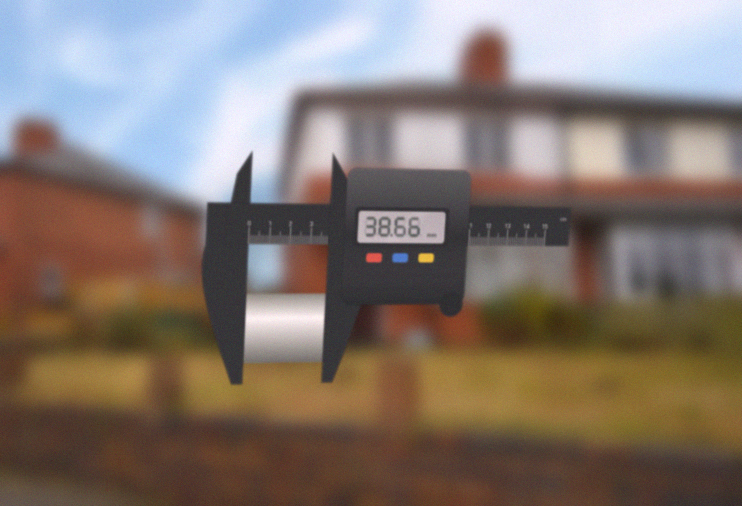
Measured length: 38.66 mm
